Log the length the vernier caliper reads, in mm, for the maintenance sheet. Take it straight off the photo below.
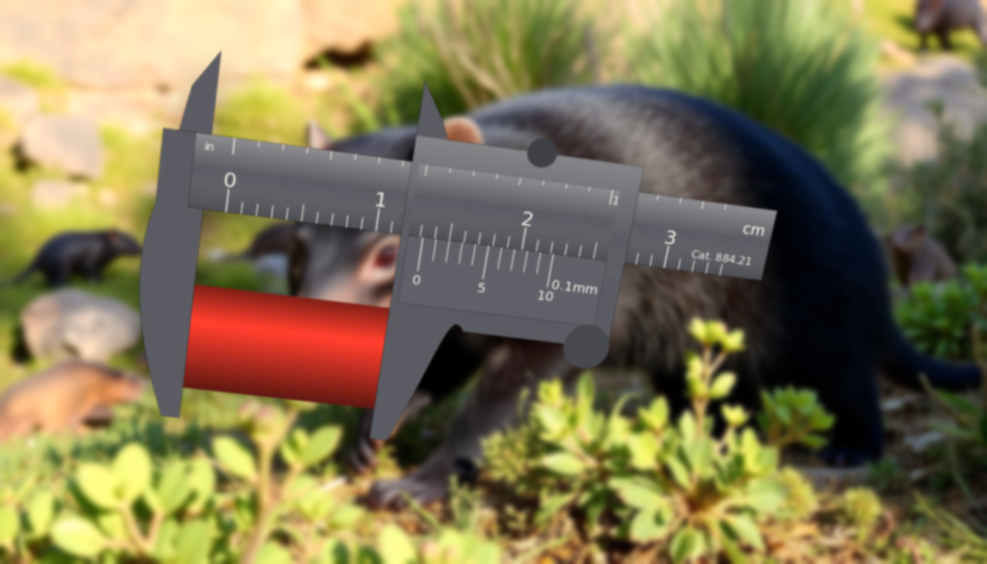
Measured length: 13.2 mm
